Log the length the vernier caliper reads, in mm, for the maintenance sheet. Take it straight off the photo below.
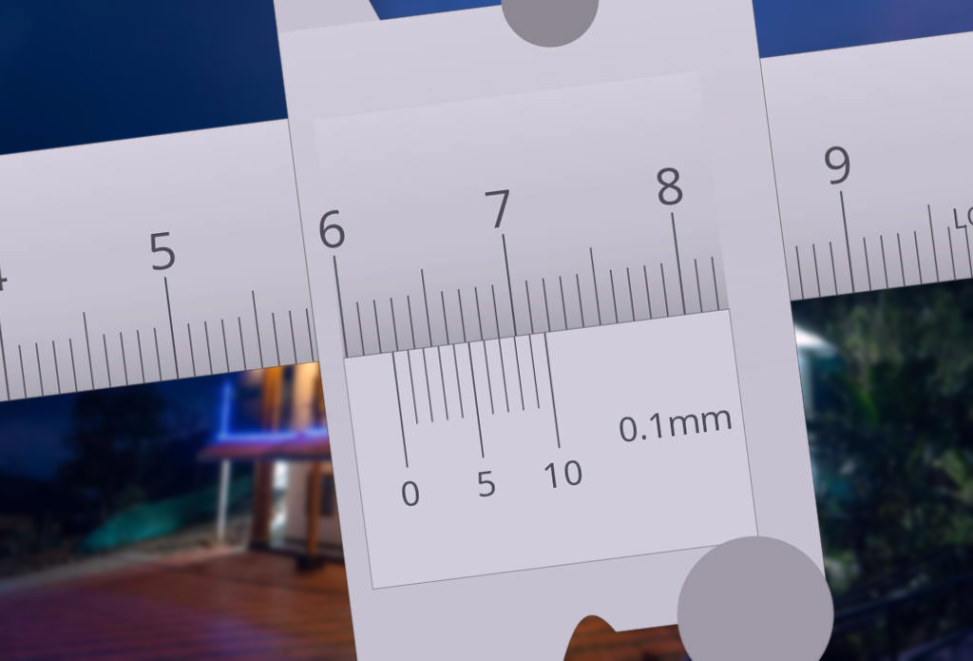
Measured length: 62.7 mm
